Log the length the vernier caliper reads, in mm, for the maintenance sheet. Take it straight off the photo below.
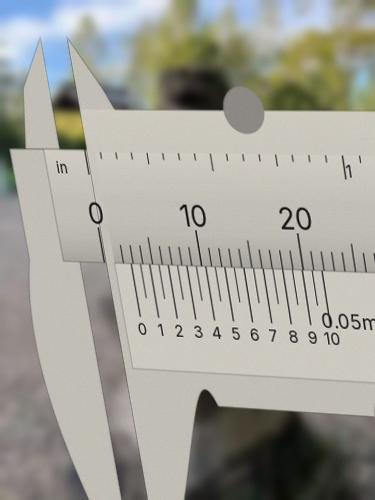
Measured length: 2.8 mm
